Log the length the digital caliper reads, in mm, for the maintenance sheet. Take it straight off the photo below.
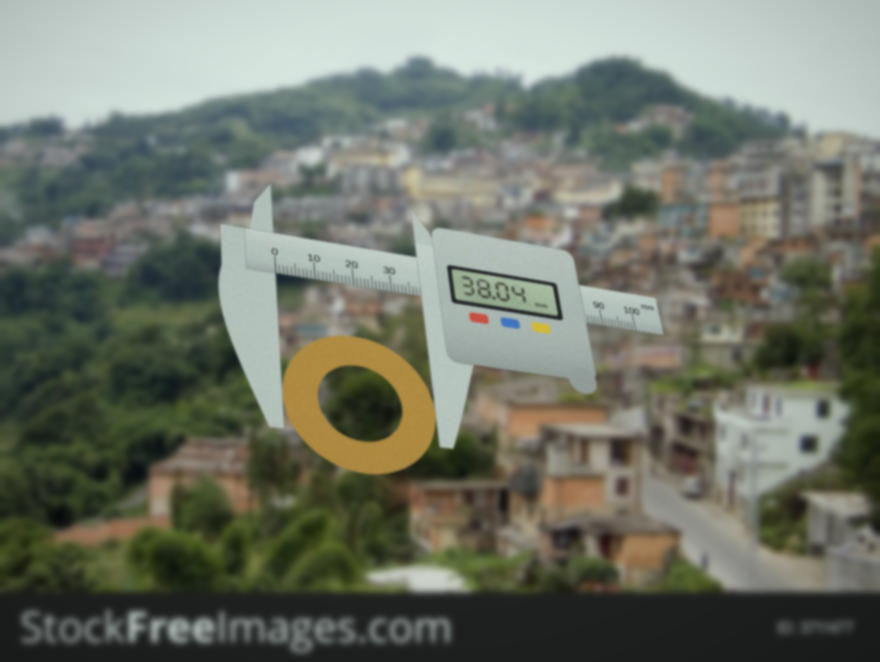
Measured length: 38.04 mm
